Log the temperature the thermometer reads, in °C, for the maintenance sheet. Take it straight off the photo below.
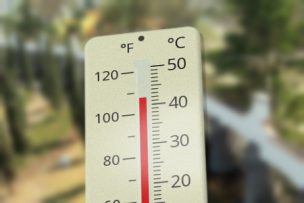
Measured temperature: 42 °C
